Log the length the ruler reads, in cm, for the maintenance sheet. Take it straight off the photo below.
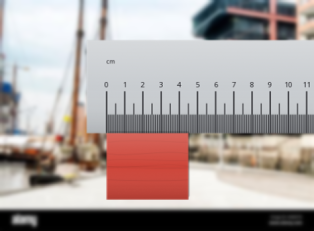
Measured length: 4.5 cm
